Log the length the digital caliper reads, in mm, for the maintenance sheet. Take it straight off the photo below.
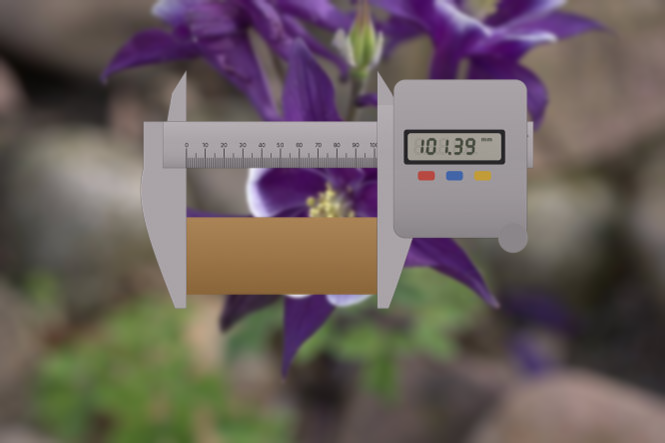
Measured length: 101.39 mm
